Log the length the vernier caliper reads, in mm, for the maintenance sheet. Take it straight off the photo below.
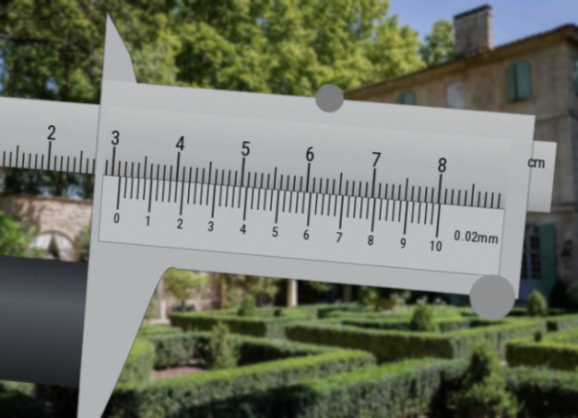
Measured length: 31.2 mm
